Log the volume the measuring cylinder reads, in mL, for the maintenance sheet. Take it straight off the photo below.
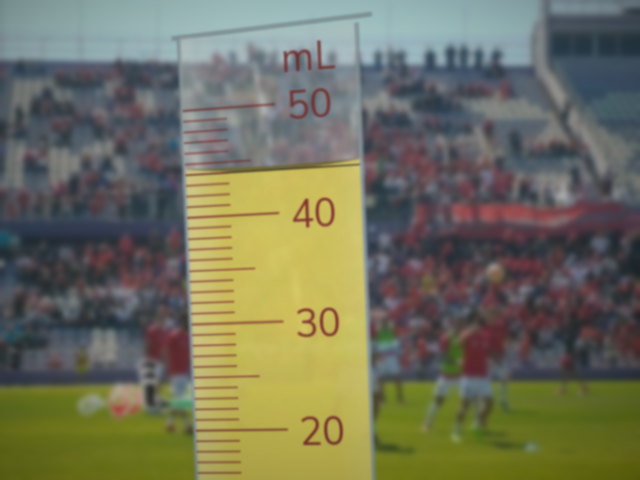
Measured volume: 44 mL
